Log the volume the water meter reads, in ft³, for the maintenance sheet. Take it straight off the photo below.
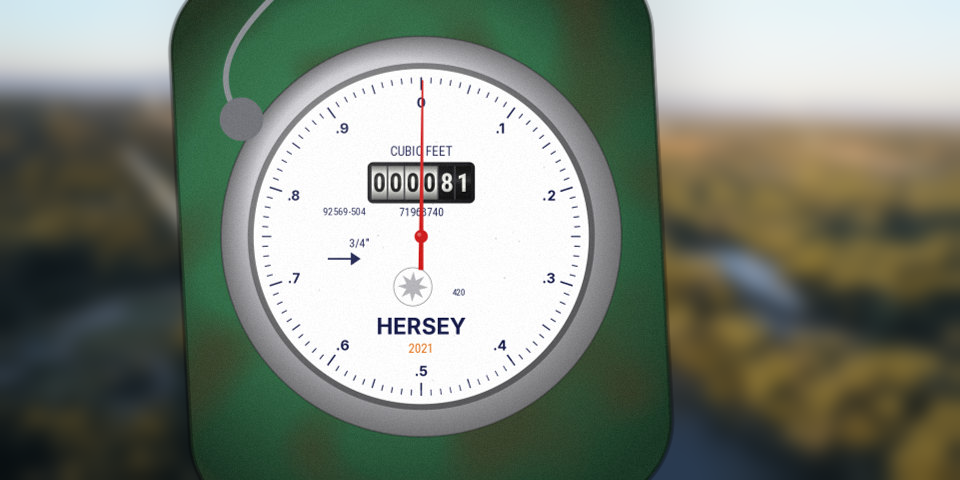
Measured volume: 81.00 ft³
